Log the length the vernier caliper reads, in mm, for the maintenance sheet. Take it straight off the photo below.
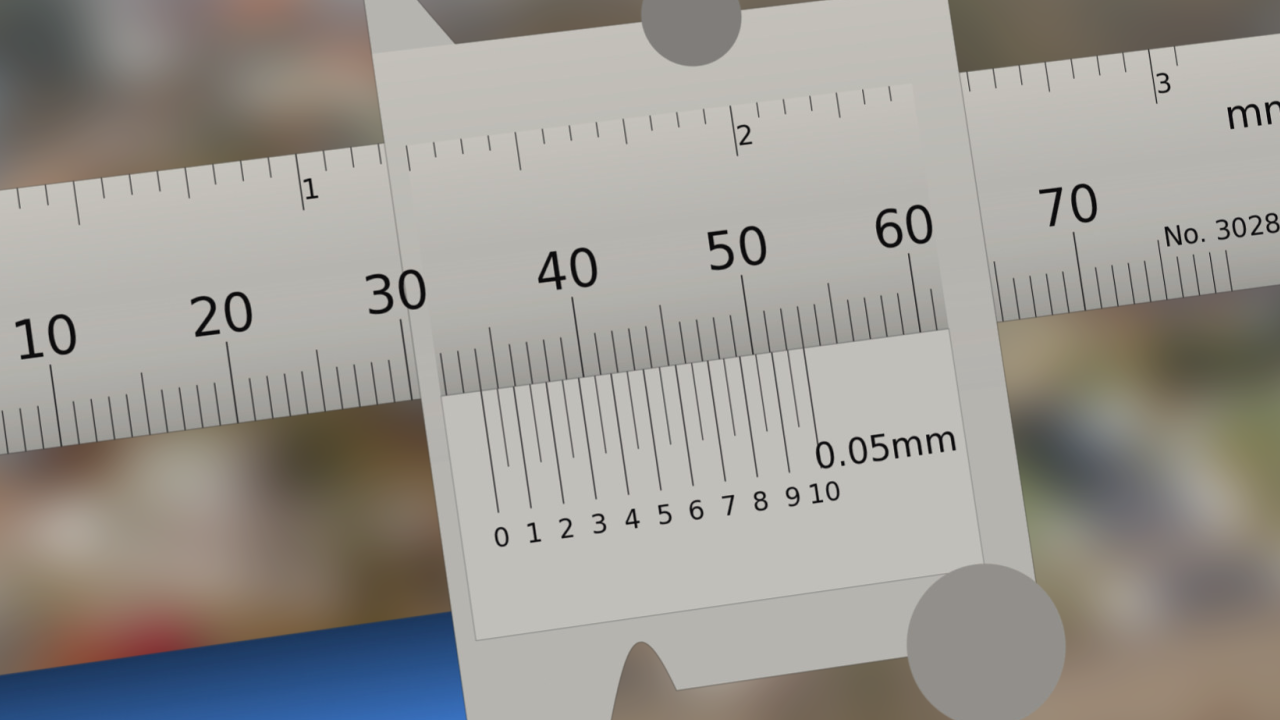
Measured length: 34.0 mm
